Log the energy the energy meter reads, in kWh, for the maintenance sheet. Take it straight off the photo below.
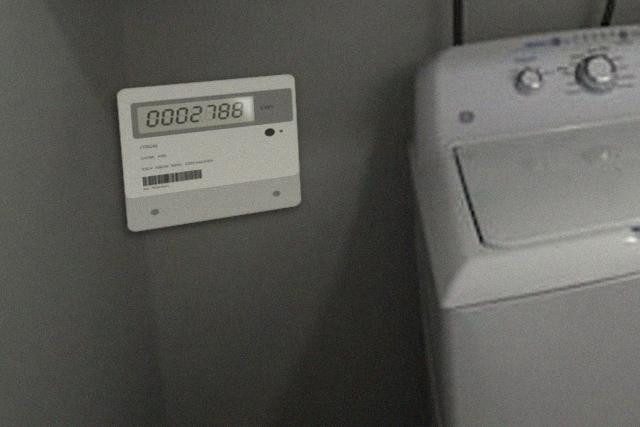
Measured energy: 2788 kWh
